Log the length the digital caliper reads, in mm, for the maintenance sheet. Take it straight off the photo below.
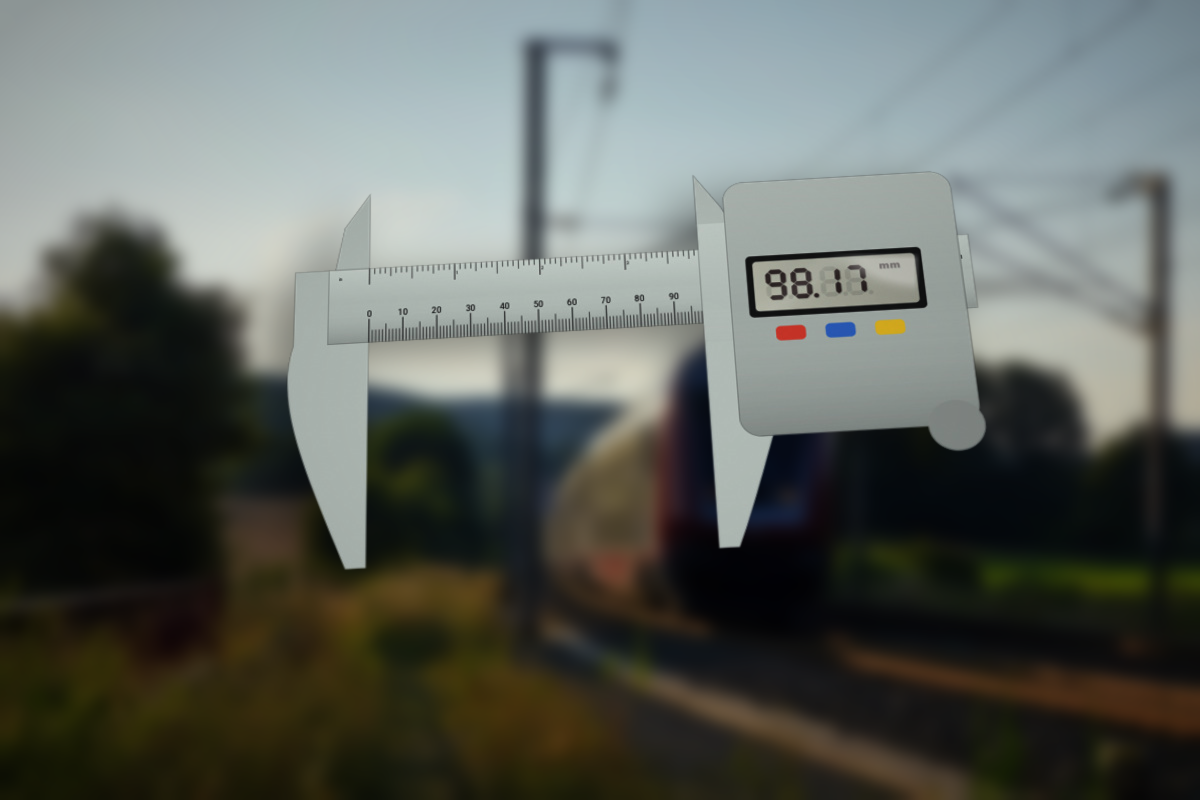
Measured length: 98.17 mm
